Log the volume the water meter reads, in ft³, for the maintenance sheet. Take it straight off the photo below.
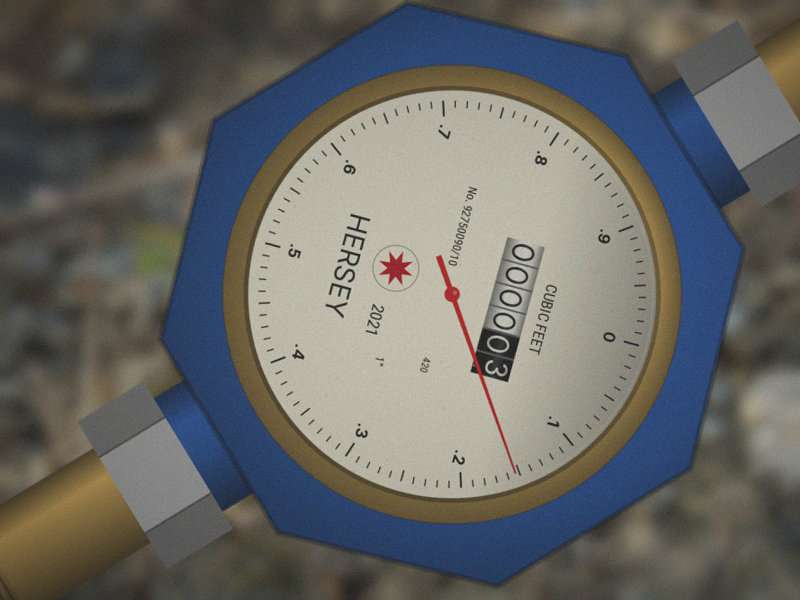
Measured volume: 3.15 ft³
